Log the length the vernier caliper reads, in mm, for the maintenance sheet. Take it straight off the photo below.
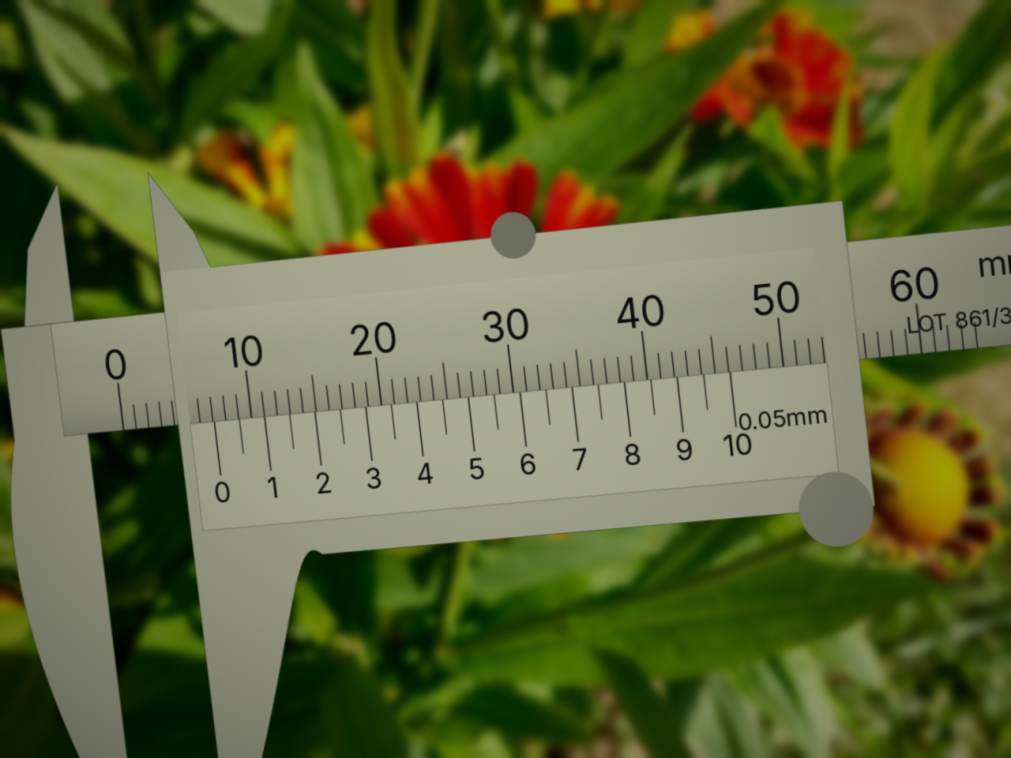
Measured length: 7.1 mm
